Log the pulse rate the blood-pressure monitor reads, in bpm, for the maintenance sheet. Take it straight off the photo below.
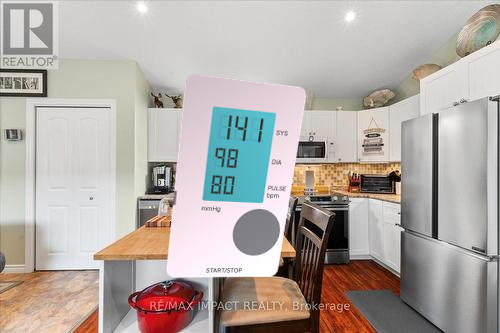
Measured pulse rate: 80 bpm
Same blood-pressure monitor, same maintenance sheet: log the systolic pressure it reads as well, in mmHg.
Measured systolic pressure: 141 mmHg
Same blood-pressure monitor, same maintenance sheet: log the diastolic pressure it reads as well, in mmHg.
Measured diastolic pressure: 98 mmHg
